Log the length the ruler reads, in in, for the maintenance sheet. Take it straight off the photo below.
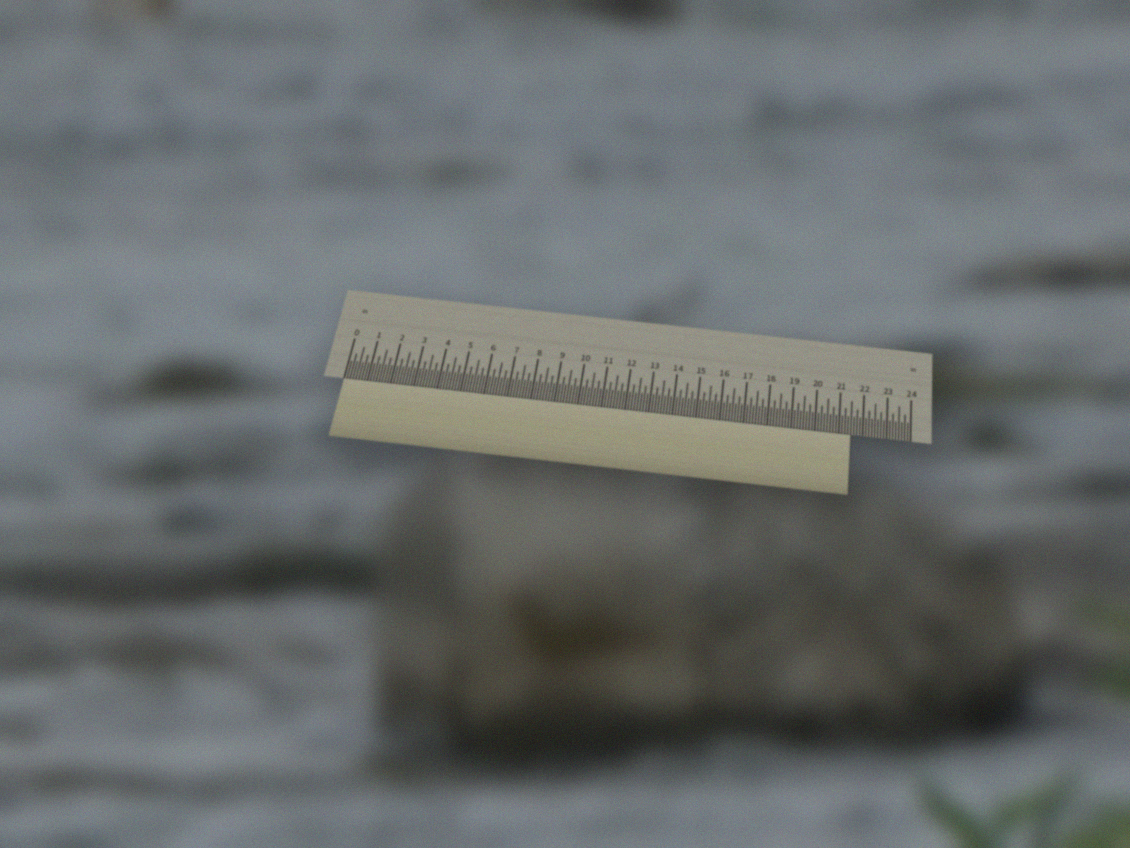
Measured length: 21.5 in
